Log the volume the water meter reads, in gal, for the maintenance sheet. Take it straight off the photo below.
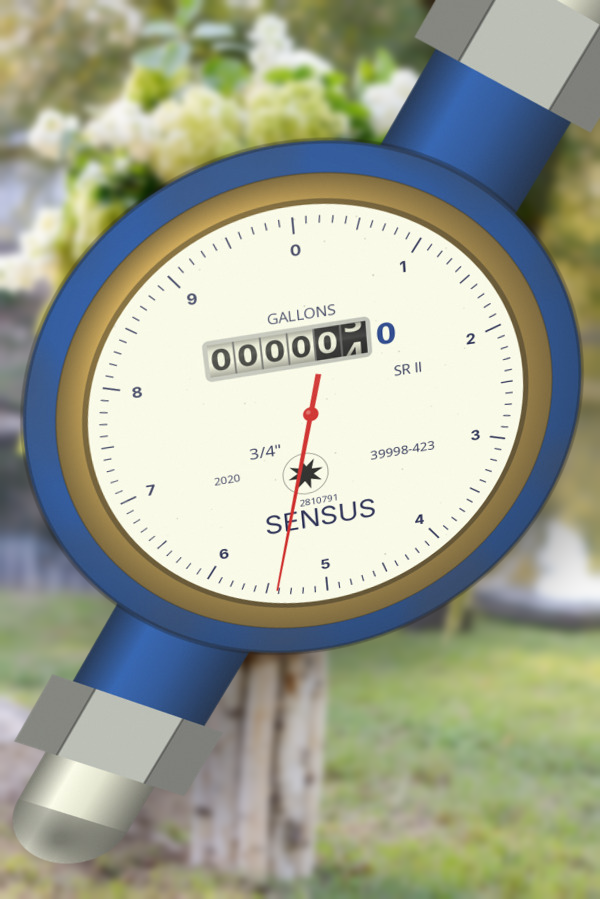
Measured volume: 35.4 gal
